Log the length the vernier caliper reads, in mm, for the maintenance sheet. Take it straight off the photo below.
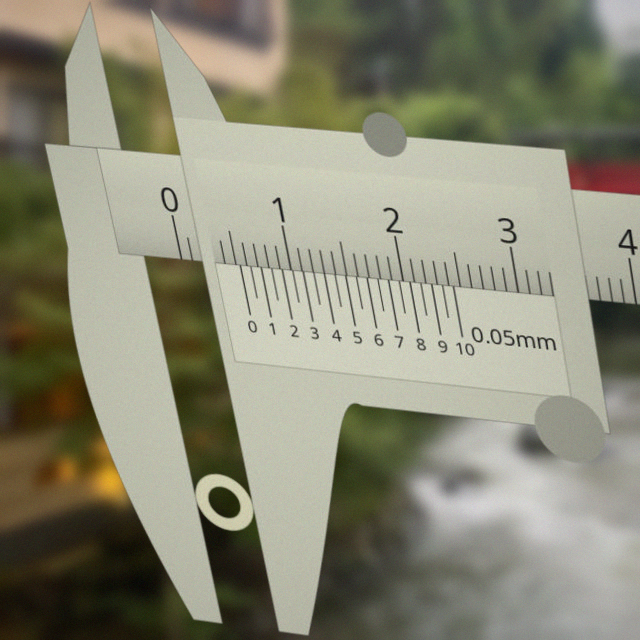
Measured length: 5.4 mm
